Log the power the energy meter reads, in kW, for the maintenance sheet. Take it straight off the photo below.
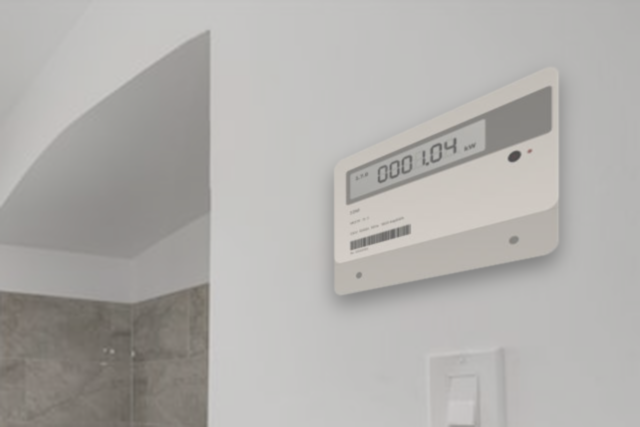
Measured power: 1.04 kW
